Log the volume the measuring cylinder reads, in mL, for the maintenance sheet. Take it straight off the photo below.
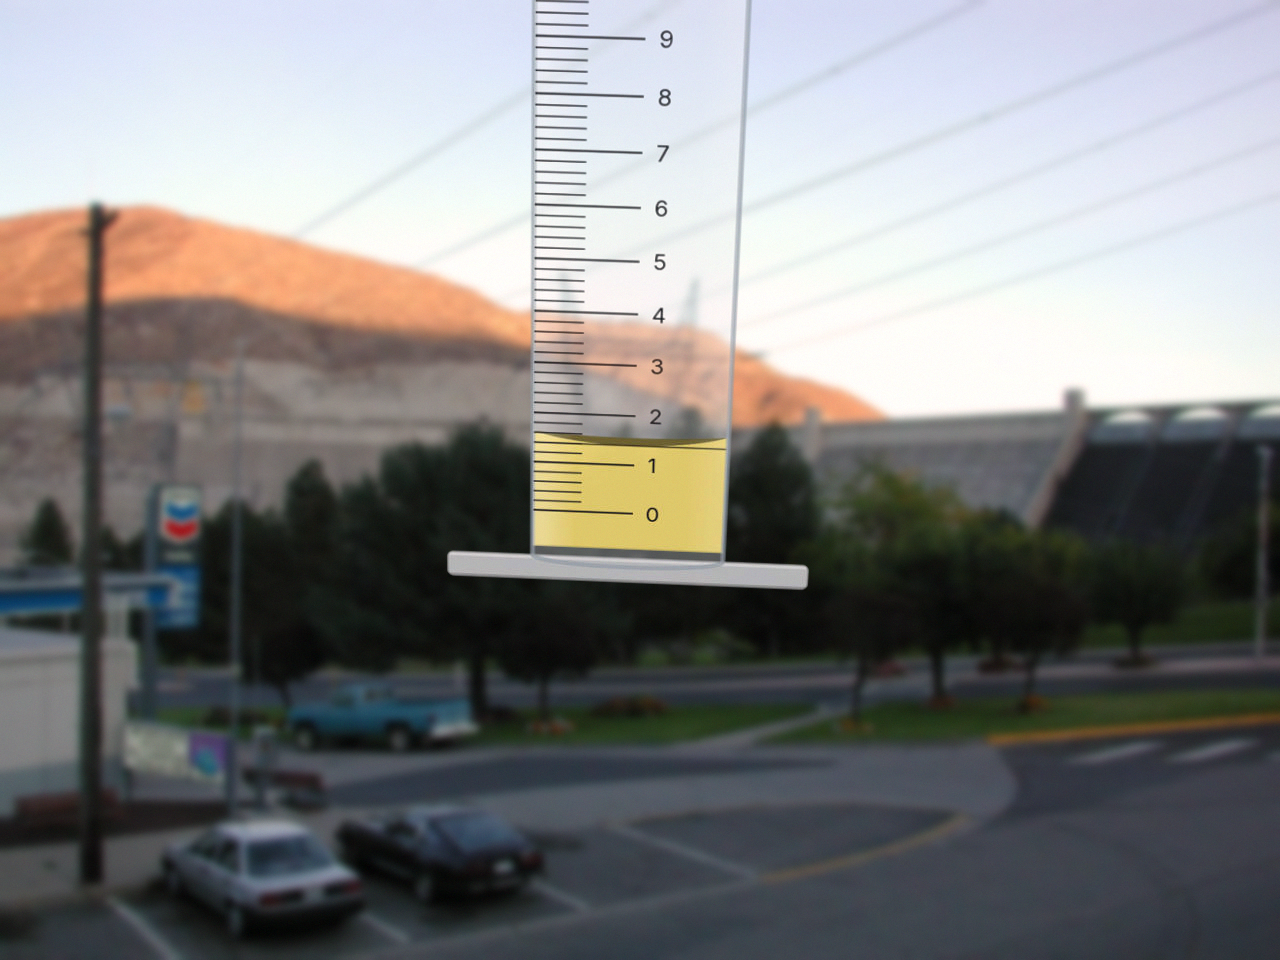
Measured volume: 1.4 mL
